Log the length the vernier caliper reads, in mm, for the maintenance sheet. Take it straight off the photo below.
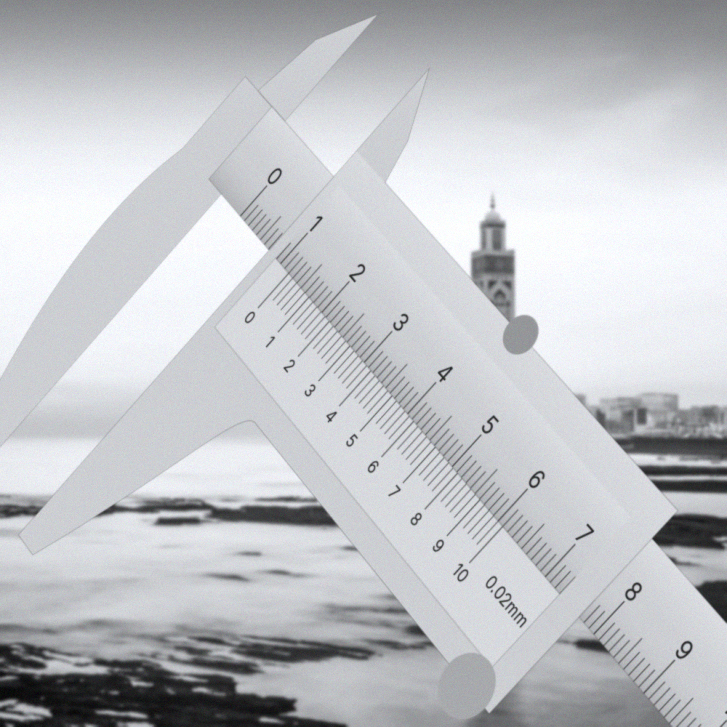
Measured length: 12.0 mm
